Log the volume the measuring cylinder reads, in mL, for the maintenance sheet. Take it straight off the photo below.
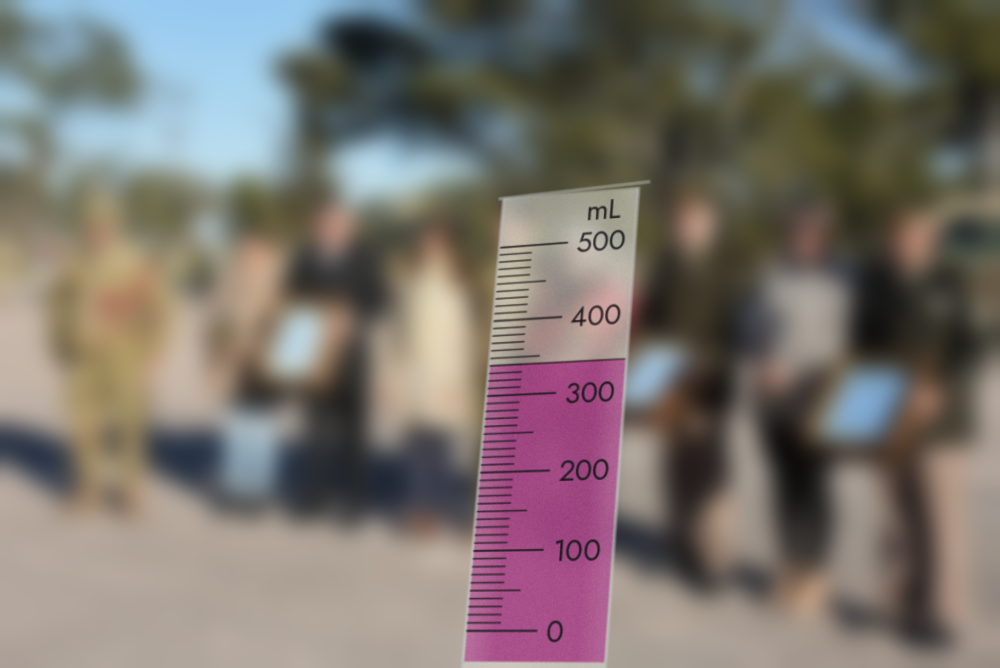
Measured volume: 340 mL
